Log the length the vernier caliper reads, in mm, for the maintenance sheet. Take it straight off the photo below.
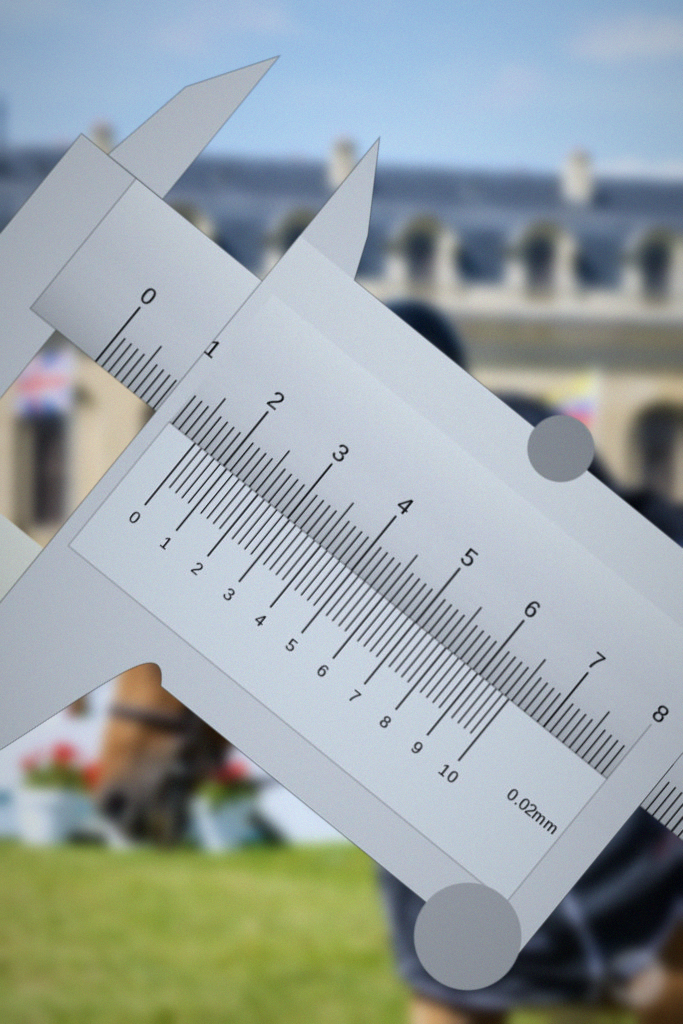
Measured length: 15.6 mm
